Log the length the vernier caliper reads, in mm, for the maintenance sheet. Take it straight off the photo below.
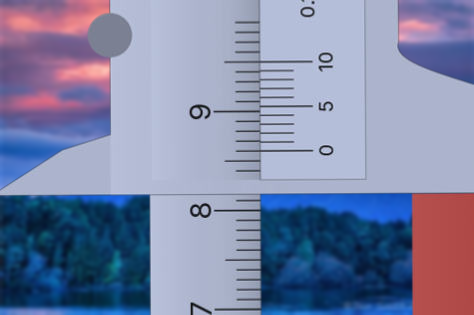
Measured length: 86.0 mm
